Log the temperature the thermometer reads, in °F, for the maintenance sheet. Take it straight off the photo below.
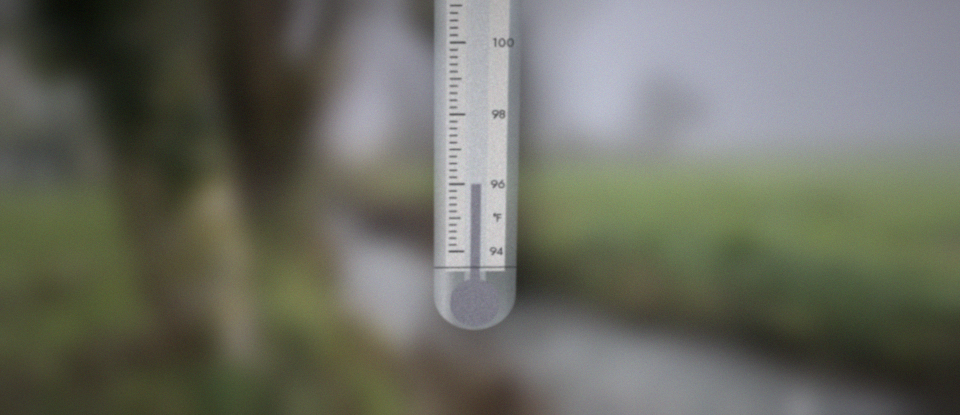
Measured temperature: 96 °F
